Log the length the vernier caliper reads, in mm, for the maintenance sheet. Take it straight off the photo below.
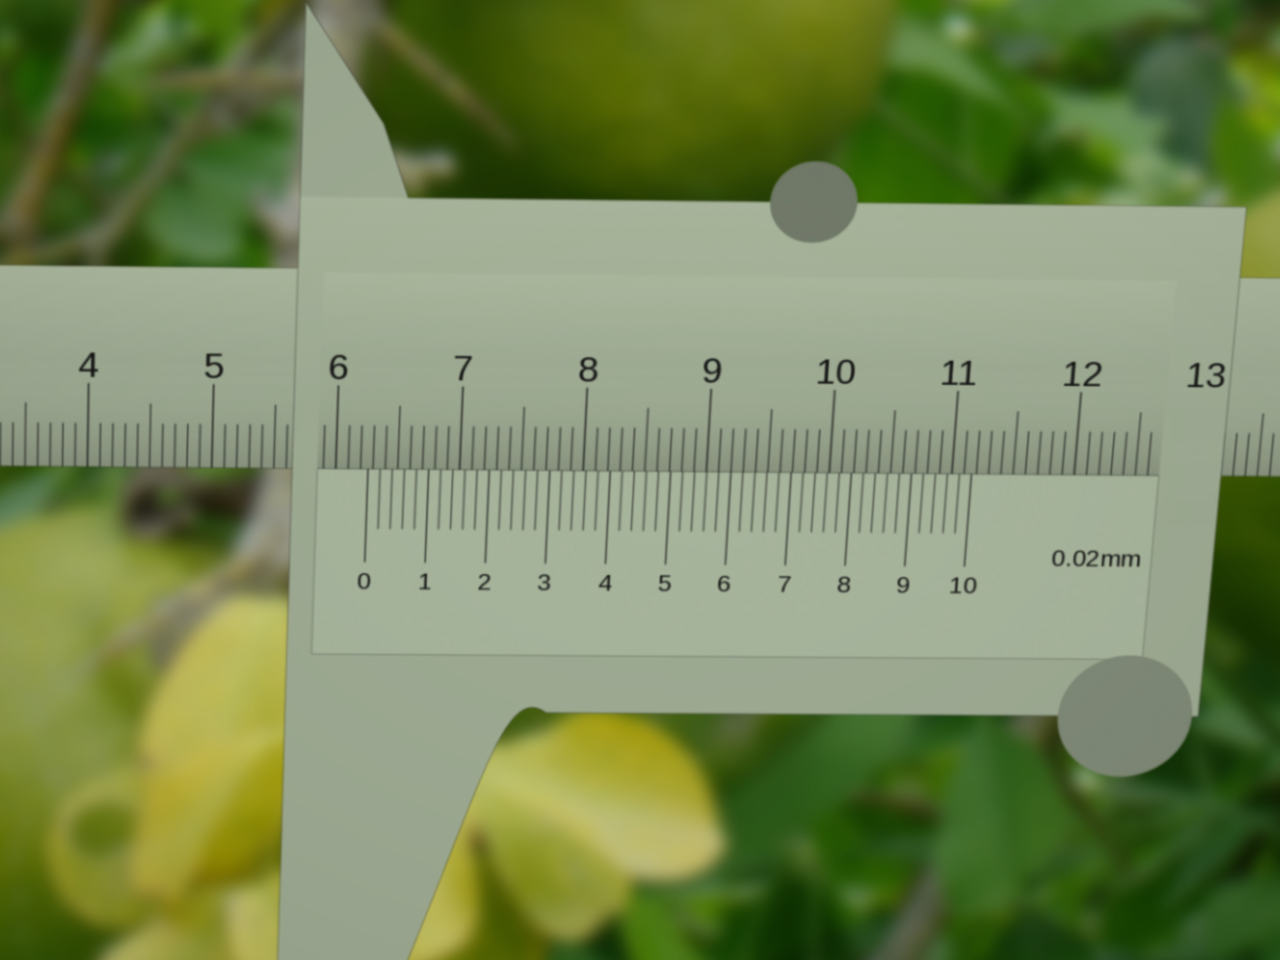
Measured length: 62.6 mm
